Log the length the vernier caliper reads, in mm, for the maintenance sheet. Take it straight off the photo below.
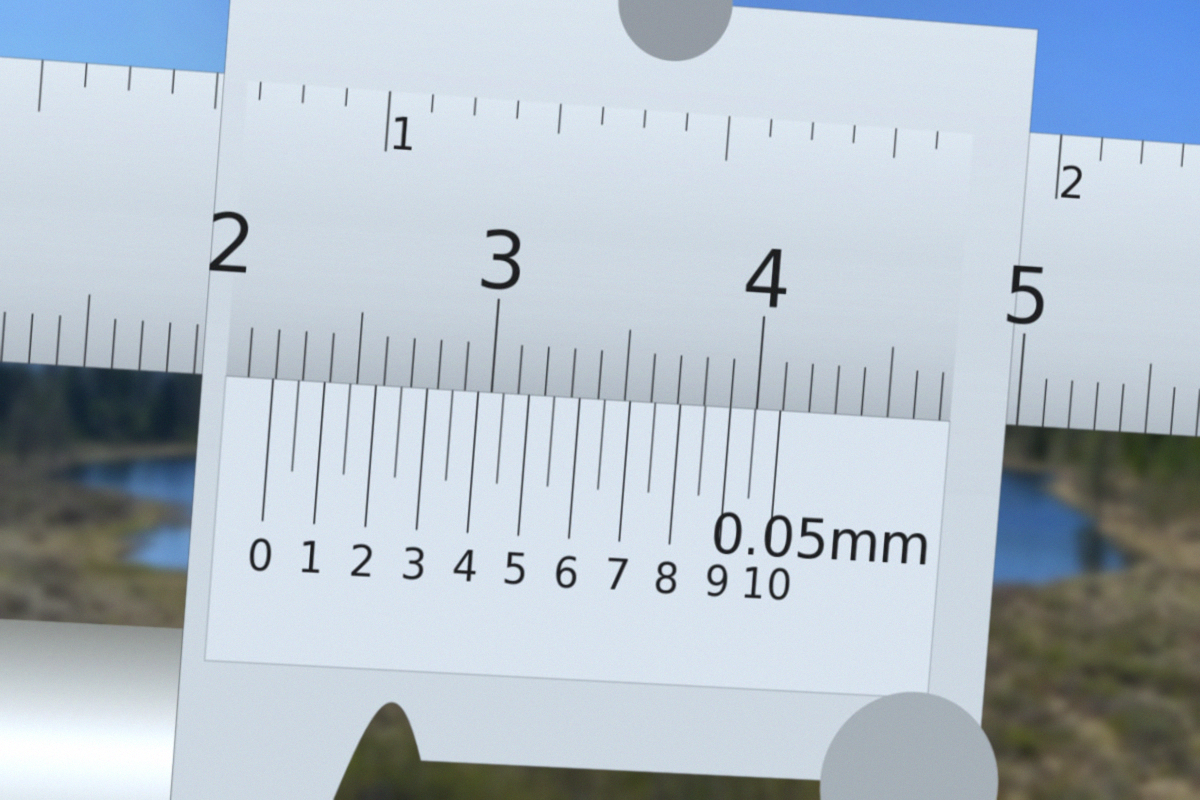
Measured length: 21.9 mm
